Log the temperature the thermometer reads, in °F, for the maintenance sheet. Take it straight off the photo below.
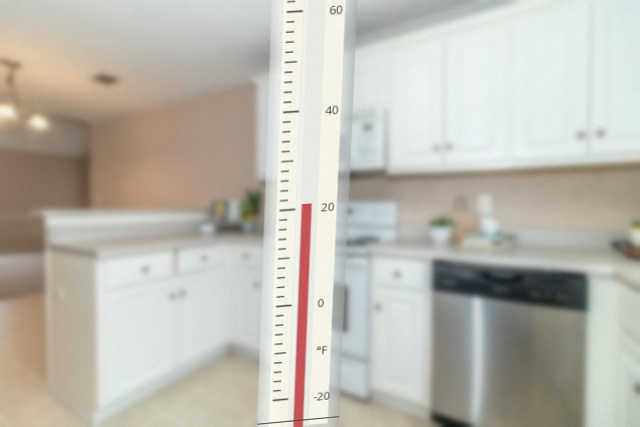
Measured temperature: 21 °F
